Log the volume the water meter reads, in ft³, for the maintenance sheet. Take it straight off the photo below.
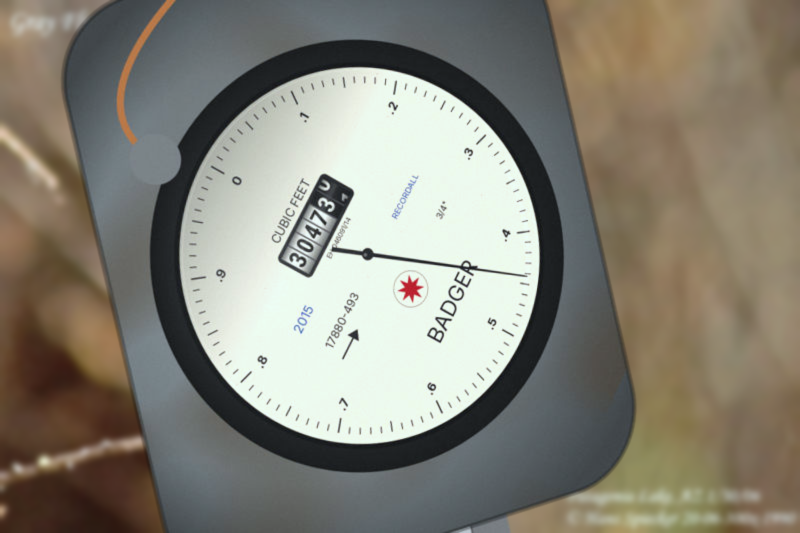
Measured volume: 304730.44 ft³
